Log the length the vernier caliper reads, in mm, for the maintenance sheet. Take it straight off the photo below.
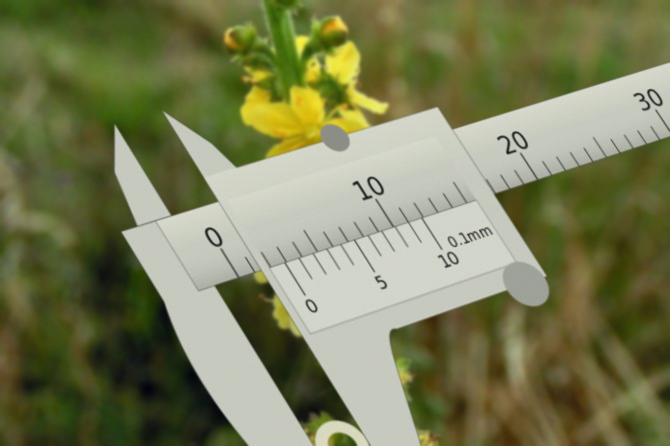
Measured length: 2.9 mm
